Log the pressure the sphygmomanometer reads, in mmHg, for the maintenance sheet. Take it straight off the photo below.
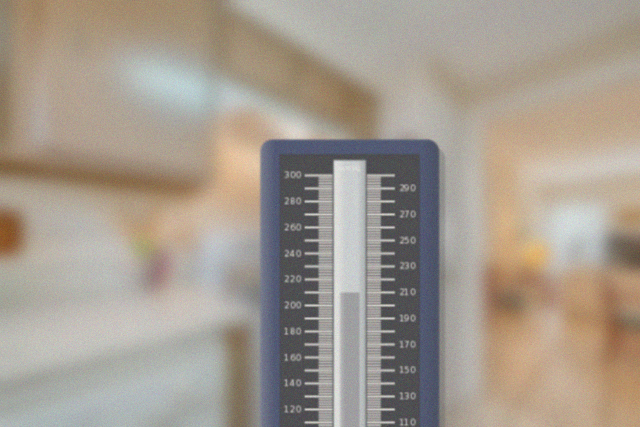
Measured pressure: 210 mmHg
